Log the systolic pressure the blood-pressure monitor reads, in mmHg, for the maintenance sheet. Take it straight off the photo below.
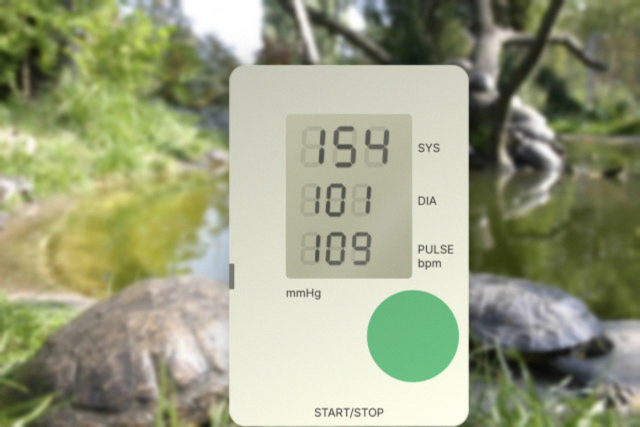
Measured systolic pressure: 154 mmHg
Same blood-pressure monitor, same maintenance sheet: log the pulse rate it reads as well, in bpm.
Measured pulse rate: 109 bpm
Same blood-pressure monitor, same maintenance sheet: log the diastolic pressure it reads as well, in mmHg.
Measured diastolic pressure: 101 mmHg
